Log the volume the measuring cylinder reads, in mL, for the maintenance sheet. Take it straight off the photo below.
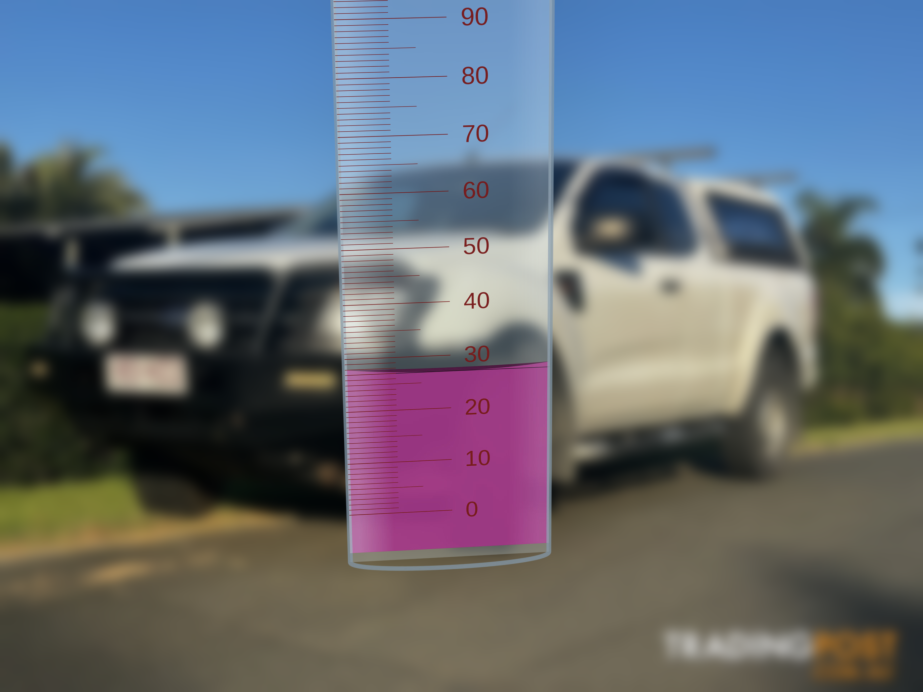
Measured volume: 27 mL
